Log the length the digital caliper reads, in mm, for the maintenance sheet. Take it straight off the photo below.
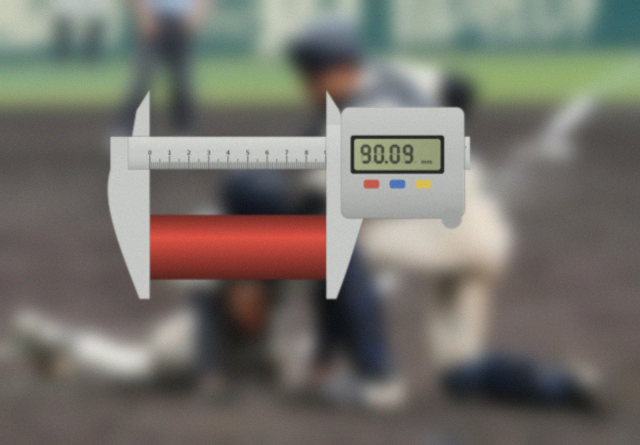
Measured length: 90.09 mm
